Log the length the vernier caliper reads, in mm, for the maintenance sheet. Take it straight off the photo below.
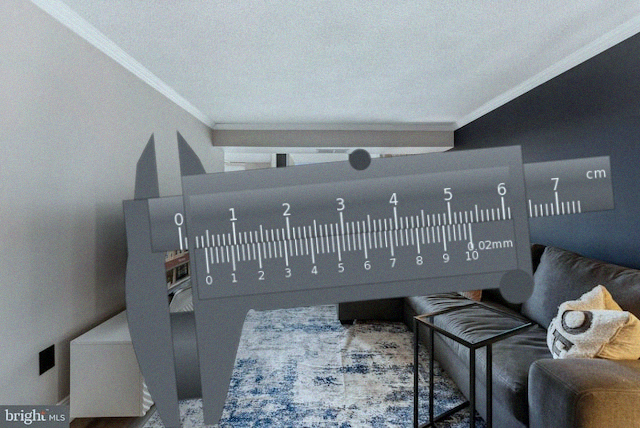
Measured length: 4.5 mm
